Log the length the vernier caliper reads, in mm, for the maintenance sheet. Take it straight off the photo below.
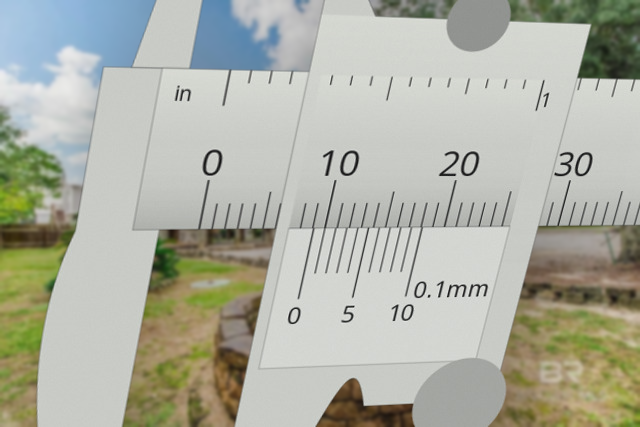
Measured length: 9.1 mm
